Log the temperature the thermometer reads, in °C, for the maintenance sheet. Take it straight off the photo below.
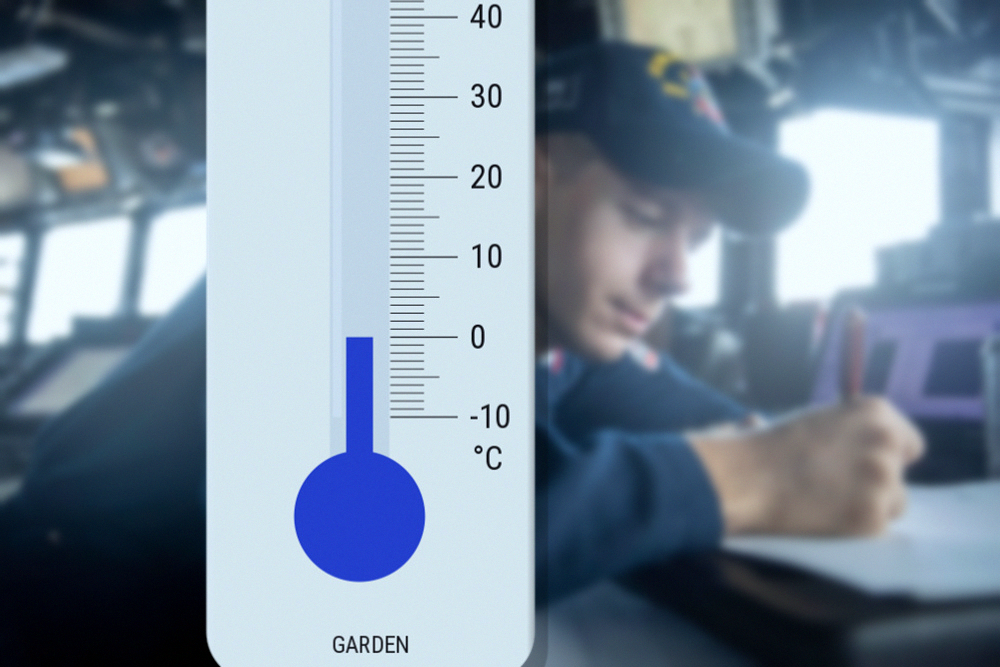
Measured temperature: 0 °C
